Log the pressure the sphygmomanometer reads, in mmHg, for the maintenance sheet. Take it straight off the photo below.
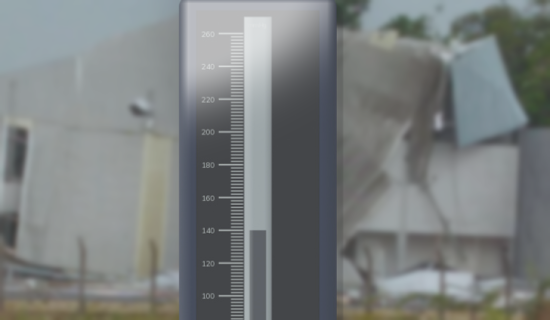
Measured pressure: 140 mmHg
